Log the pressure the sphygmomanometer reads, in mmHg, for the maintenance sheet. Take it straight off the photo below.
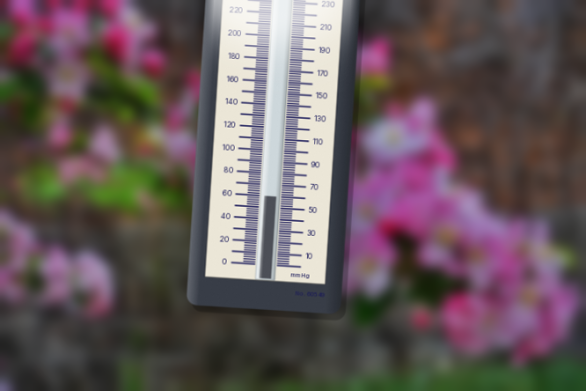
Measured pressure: 60 mmHg
